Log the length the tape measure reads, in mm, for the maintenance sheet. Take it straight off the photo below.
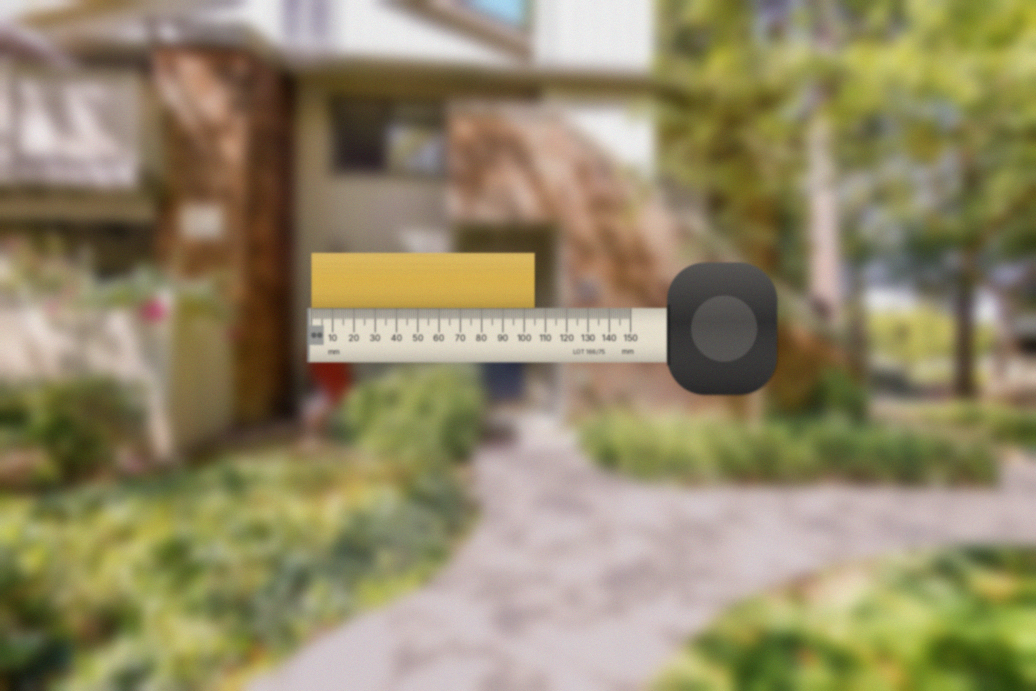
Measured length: 105 mm
